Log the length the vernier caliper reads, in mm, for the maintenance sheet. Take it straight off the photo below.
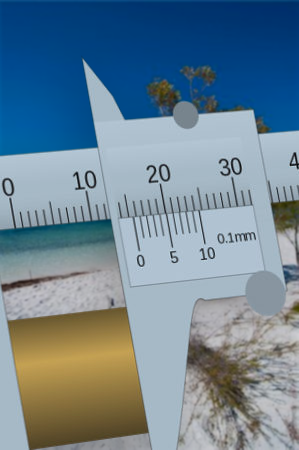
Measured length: 15.6 mm
